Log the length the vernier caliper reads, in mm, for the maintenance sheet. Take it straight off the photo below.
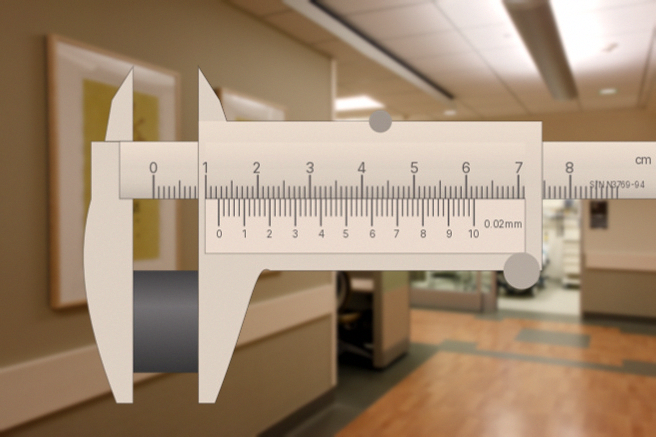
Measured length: 12.5 mm
